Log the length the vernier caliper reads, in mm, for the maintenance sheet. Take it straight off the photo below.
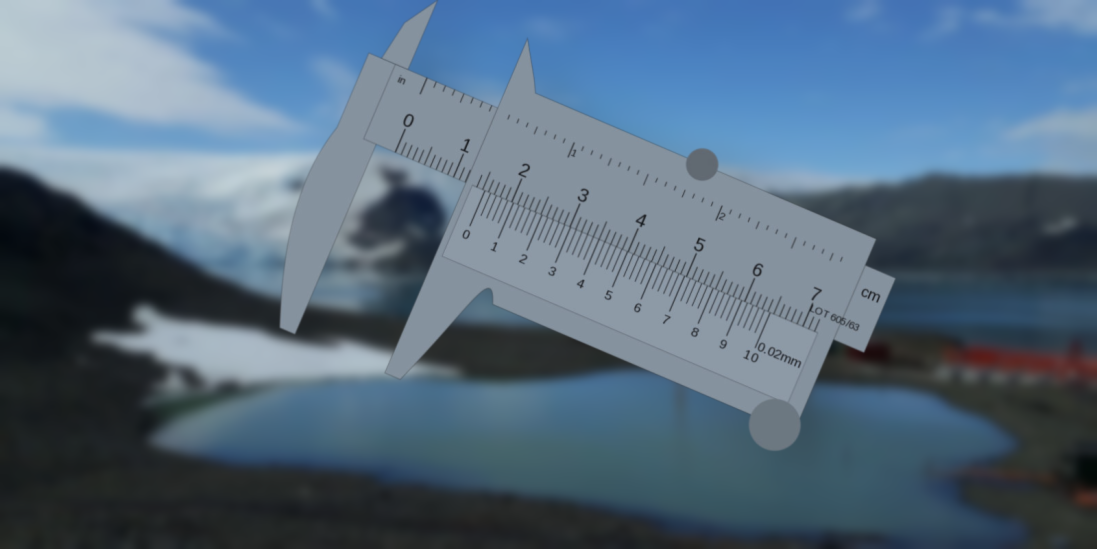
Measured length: 15.4 mm
